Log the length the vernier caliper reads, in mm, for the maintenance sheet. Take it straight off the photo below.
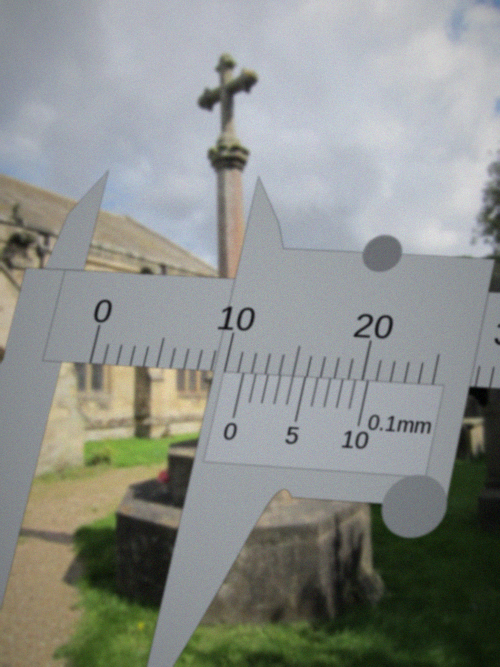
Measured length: 11.4 mm
